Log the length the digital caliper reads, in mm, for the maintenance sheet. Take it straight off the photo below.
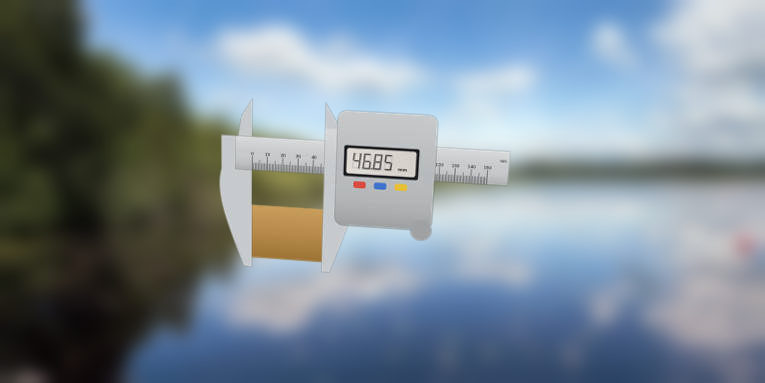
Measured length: 46.85 mm
